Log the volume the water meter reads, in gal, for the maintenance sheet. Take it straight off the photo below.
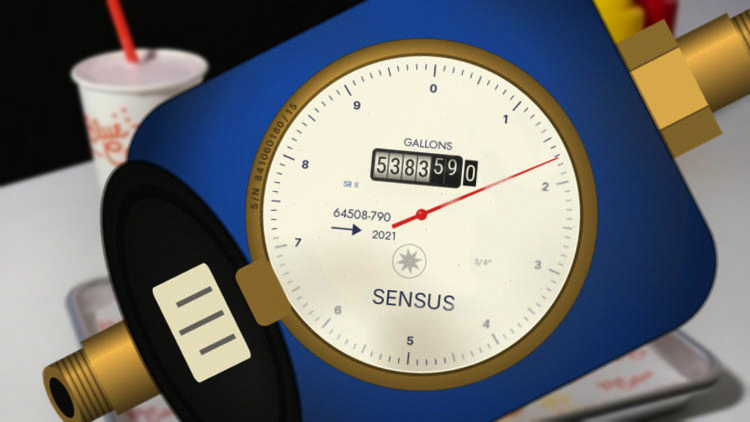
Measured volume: 5383591.7 gal
